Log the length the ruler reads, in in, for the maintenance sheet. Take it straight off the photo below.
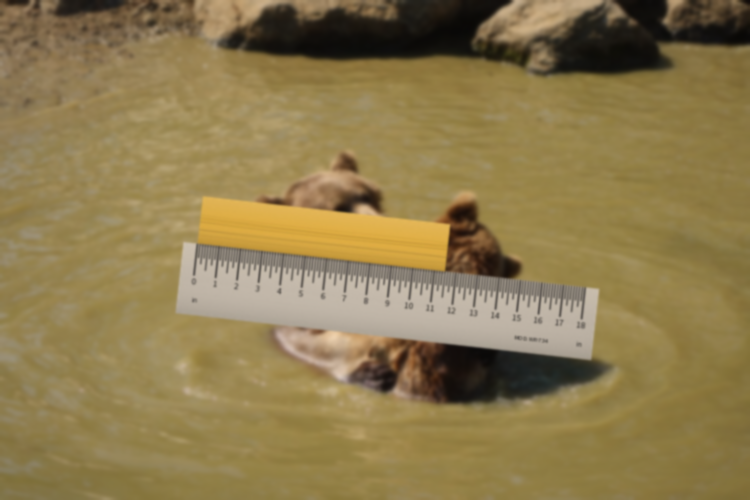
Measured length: 11.5 in
